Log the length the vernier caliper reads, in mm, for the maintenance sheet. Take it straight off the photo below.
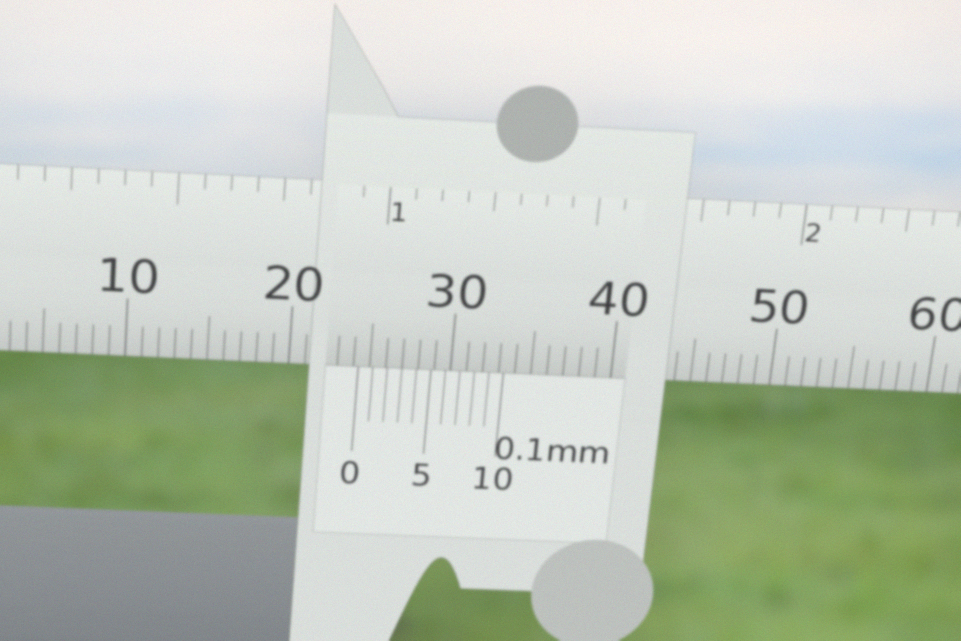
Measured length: 24.3 mm
